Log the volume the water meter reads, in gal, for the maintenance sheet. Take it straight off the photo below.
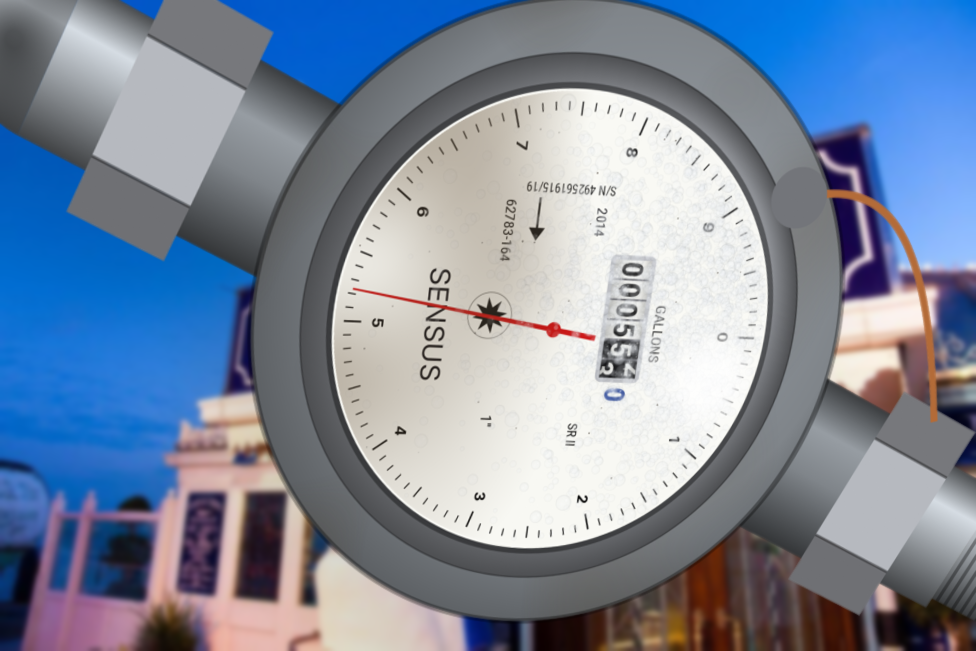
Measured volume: 5525.2 gal
